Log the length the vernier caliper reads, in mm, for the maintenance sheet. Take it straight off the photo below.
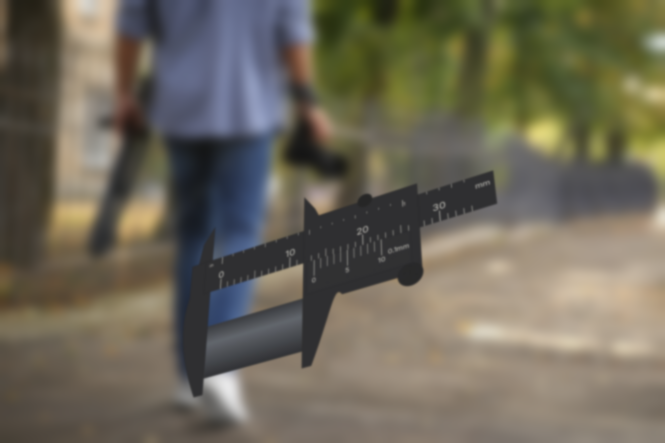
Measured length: 13.4 mm
